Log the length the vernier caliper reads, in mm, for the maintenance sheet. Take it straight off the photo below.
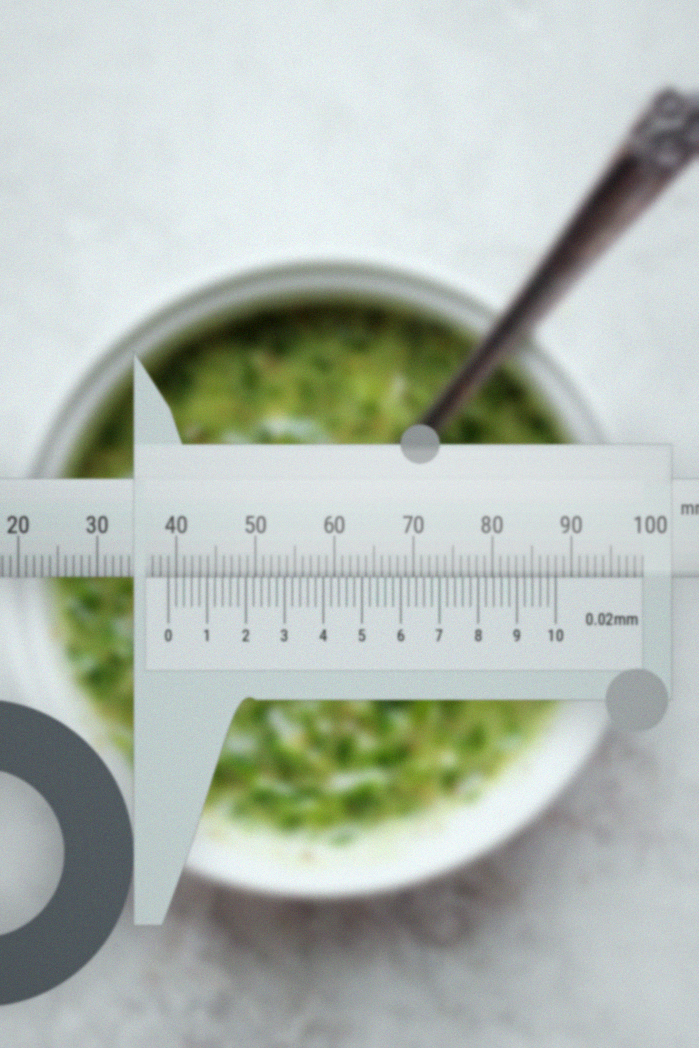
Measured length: 39.0 mm
